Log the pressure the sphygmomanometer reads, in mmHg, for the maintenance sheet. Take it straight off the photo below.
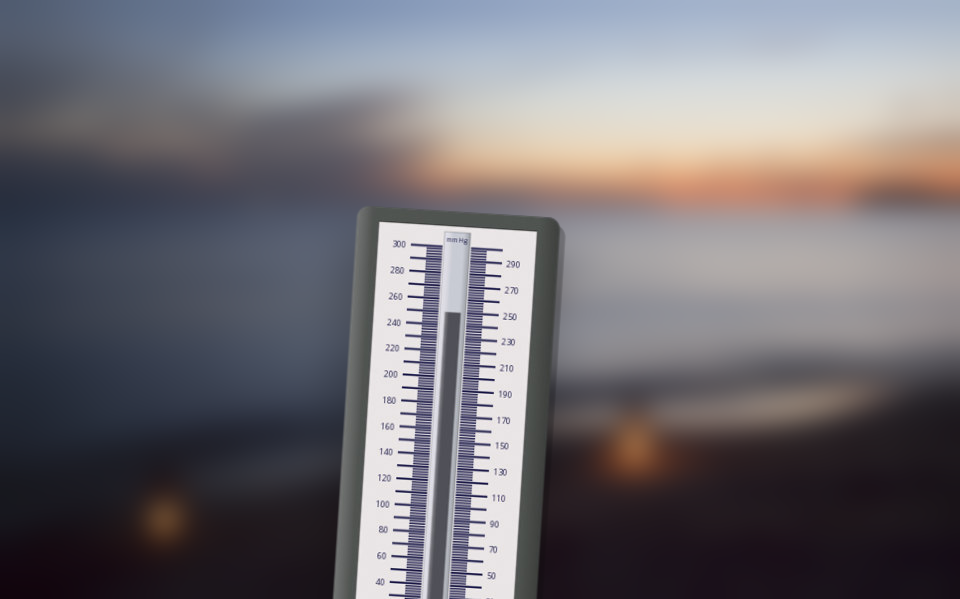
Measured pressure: 250 mmHg
